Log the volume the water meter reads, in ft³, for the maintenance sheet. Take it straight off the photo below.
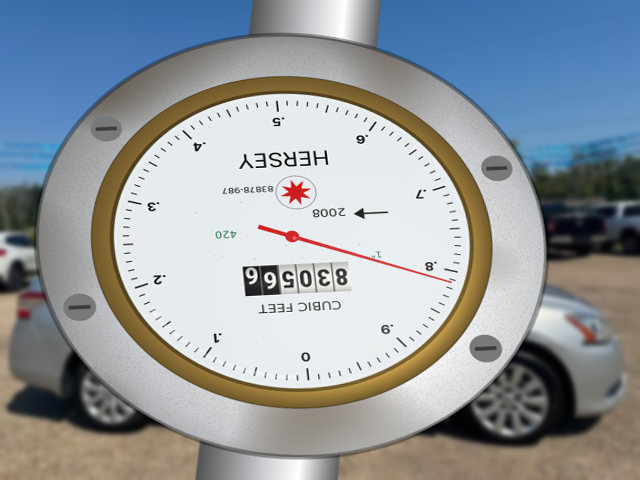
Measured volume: 830565.81 ft³
